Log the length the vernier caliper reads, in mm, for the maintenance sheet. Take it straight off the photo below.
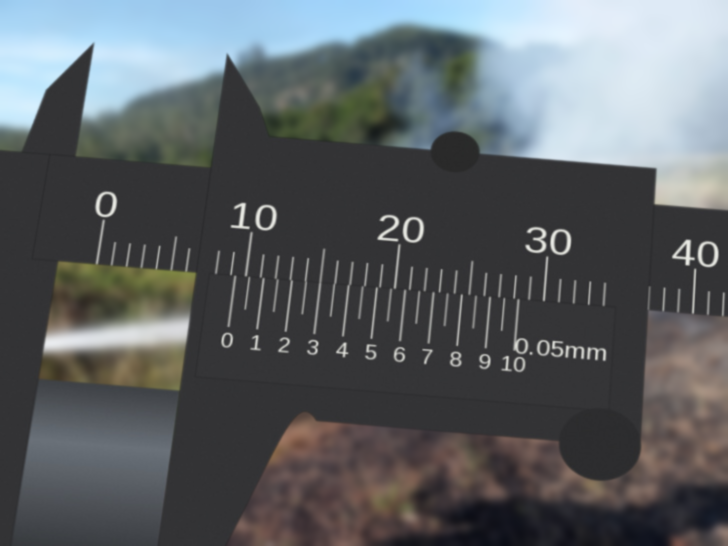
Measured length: 9.3 mm
